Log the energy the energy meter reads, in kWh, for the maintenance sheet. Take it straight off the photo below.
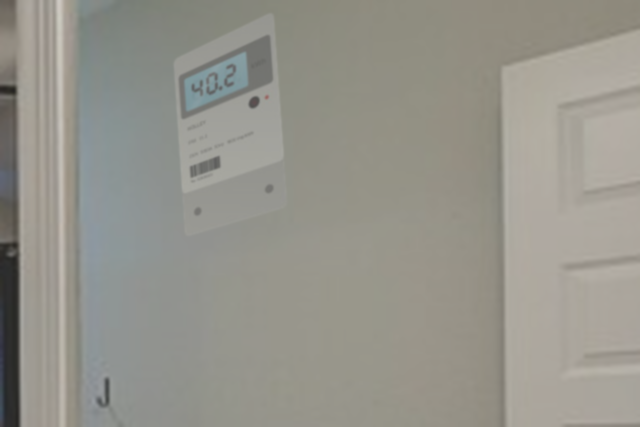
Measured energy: 40.2 kWh
